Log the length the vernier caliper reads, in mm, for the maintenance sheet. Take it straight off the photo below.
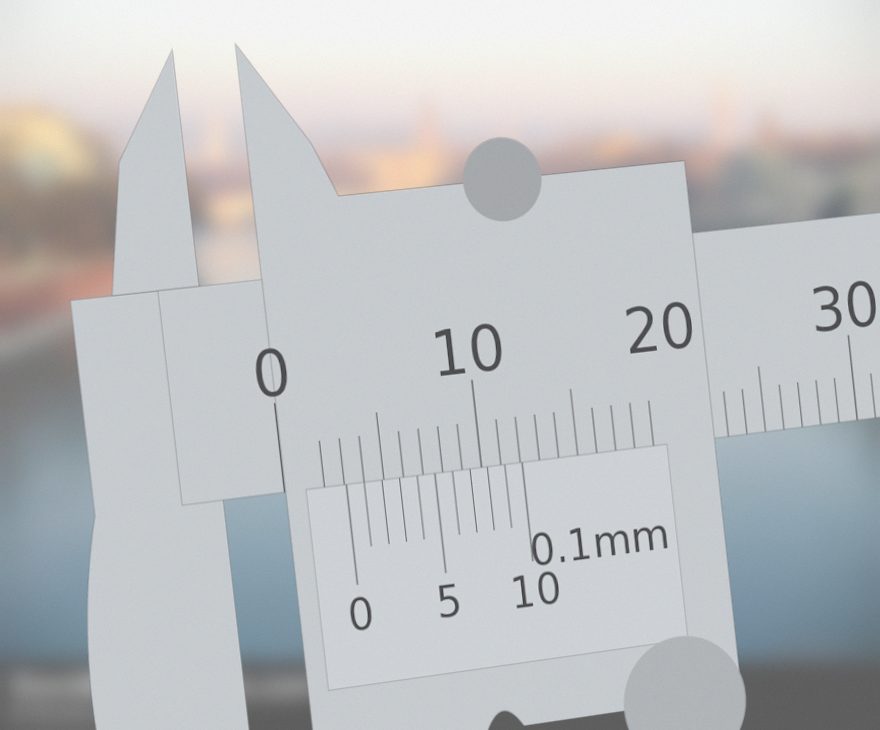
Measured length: 3.1 mm
